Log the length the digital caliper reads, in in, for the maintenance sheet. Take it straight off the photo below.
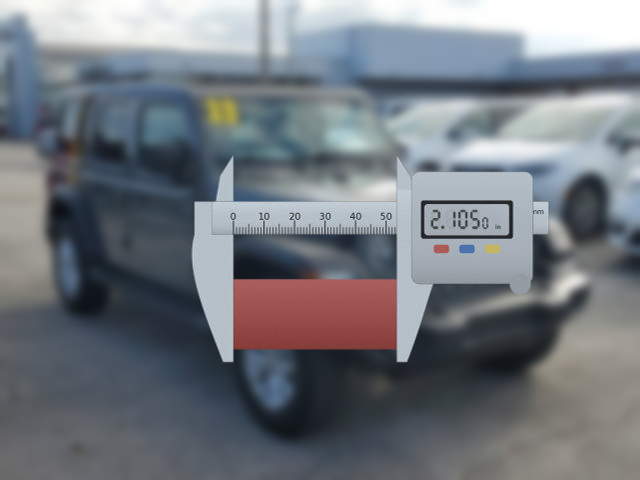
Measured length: 2.1050 in
